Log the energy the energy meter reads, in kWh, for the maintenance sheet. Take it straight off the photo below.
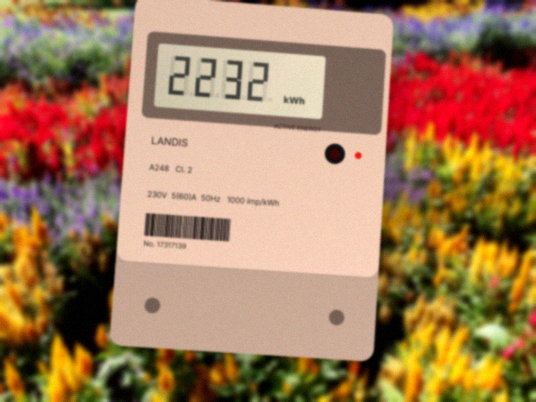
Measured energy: 2232 kWh
